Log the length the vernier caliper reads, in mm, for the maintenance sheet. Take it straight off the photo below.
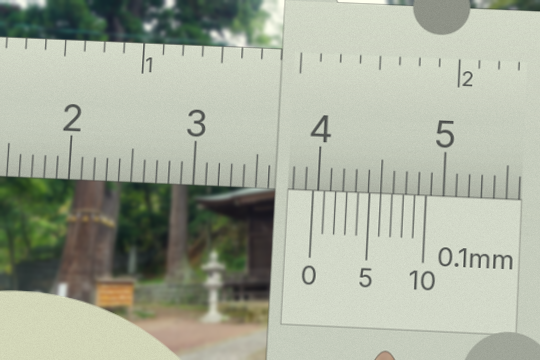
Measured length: 39.6 mm
